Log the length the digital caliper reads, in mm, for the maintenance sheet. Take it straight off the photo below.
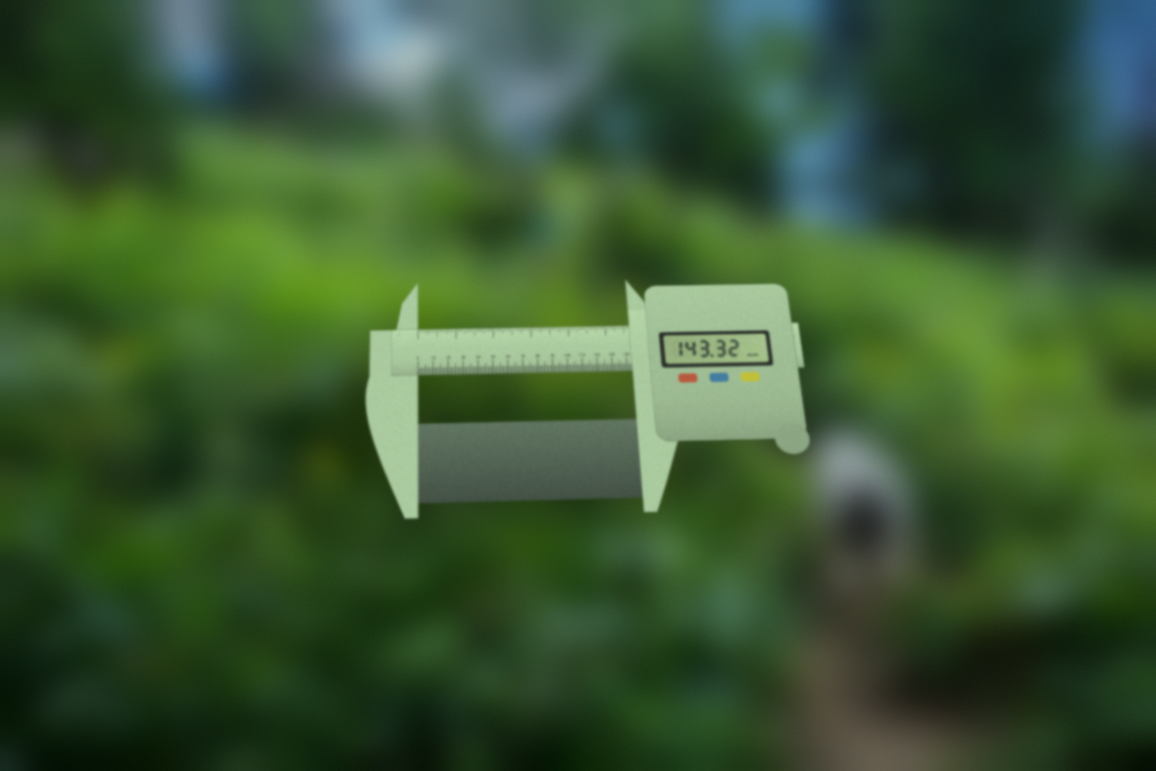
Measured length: 143.32 mm
